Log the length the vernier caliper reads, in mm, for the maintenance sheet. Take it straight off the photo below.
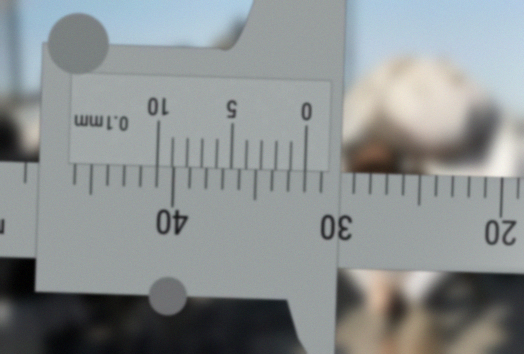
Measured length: 32.0 mm
